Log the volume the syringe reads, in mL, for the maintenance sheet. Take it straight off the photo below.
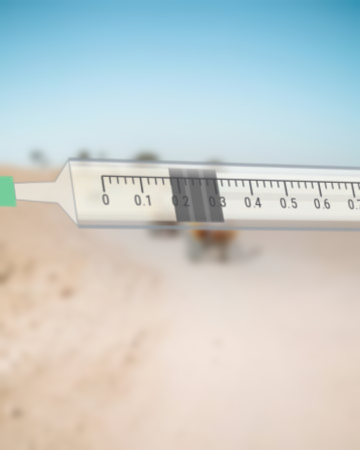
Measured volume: 0.18 mL
